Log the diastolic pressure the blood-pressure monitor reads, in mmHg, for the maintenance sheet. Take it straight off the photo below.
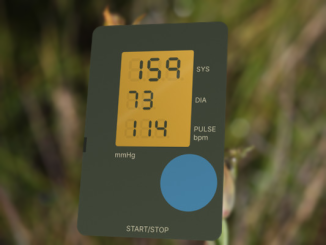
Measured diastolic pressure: 73 mmHg
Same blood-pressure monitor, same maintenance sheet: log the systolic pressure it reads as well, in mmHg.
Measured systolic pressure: 159 mmHg
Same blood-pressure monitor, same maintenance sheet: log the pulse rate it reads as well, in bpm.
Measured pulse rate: 114 bpm
